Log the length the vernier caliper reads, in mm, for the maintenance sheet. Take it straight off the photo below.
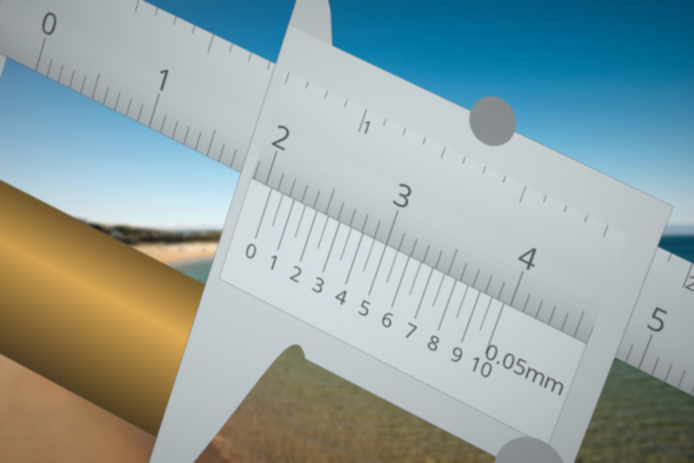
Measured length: 20.5 mm
